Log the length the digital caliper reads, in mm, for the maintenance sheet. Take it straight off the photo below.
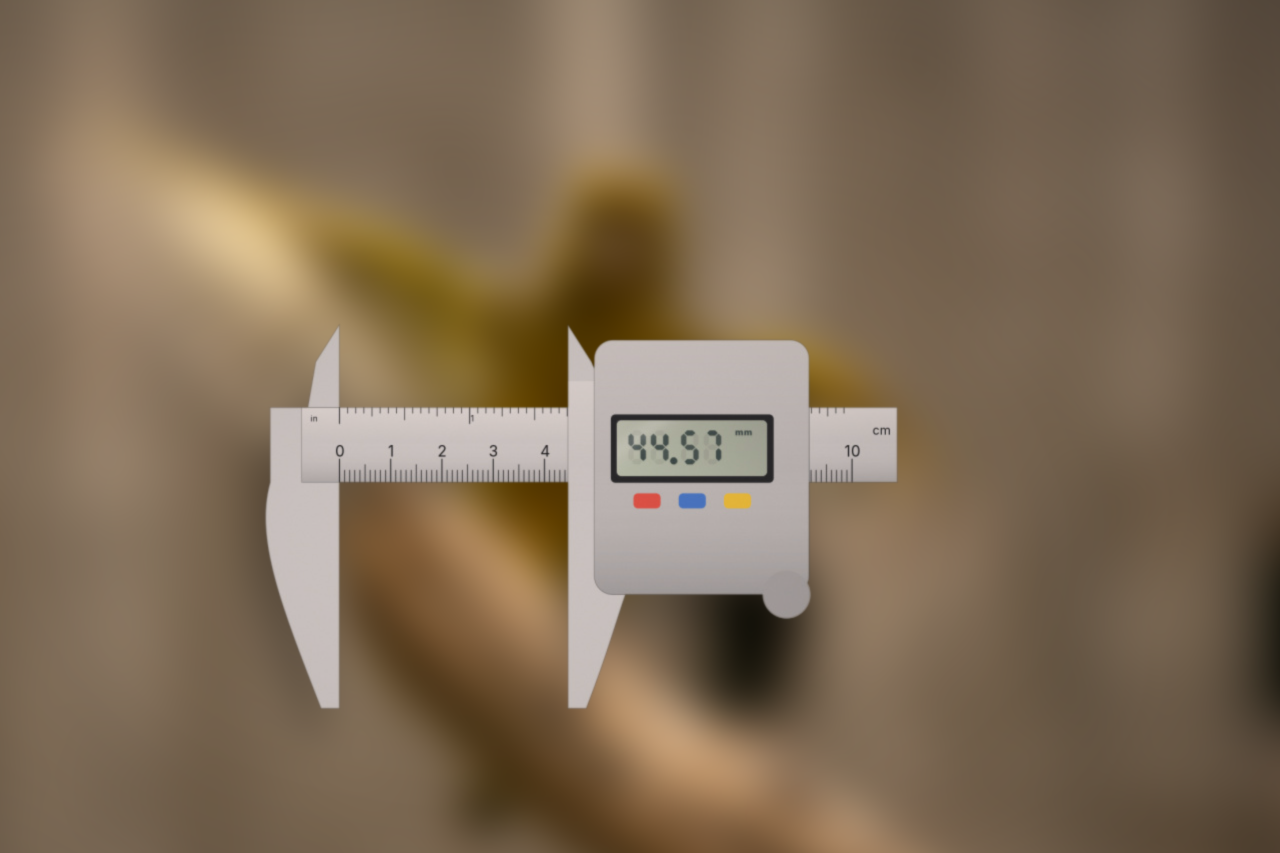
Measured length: 44.57 mm
